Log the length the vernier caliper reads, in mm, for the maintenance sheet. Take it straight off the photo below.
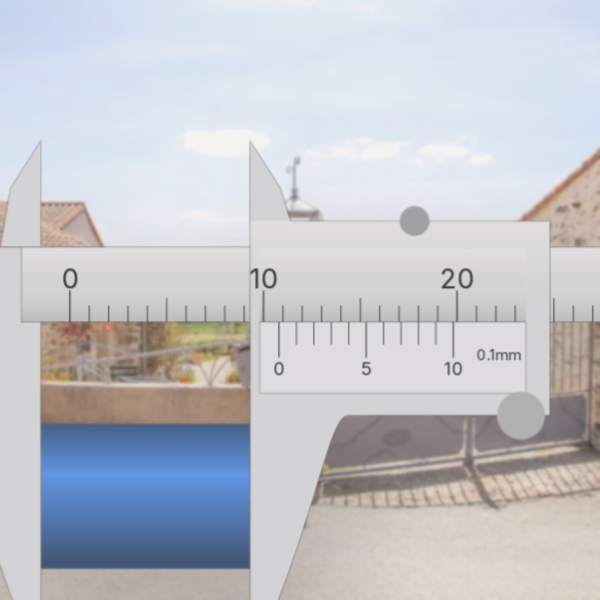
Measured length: 10.8 mm
